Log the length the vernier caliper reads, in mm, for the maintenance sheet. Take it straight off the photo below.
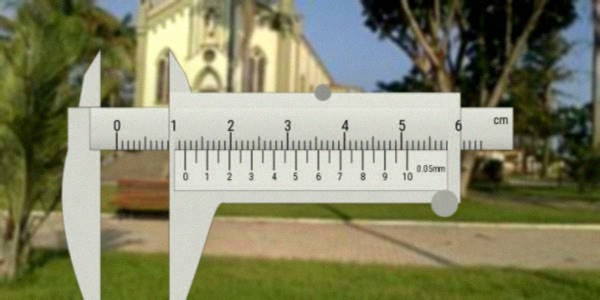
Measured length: 12.0 mm
